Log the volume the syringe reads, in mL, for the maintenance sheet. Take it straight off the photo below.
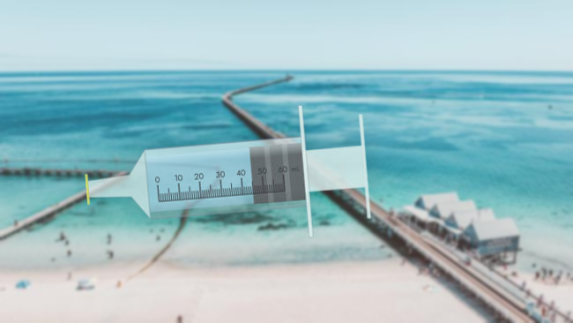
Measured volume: 45 mL
